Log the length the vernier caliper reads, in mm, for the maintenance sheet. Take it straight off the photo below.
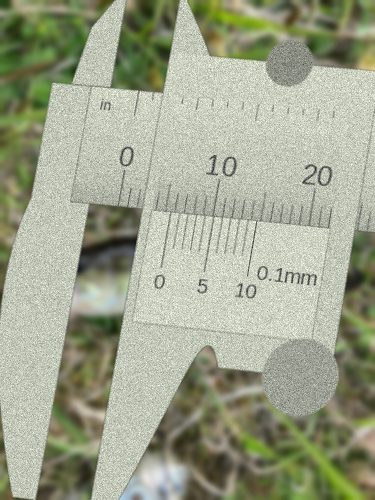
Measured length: 5.6 mm
